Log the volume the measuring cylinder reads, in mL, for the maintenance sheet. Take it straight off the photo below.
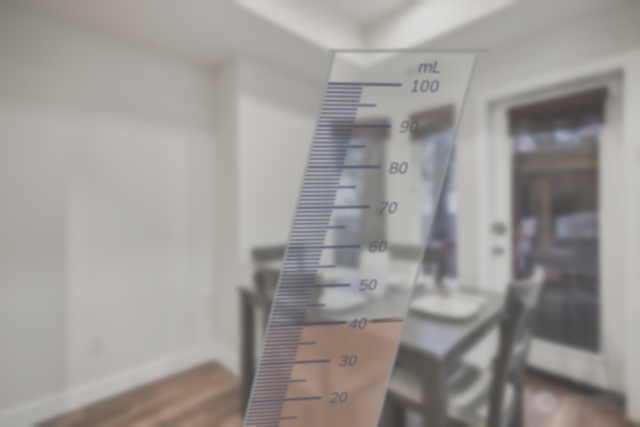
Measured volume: 40 mL
